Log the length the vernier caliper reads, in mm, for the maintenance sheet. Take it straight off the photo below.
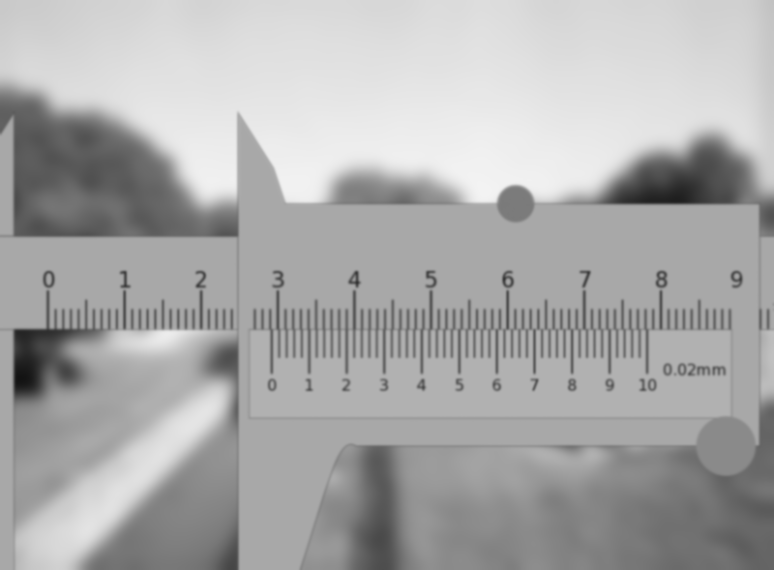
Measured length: 29.2 mm
